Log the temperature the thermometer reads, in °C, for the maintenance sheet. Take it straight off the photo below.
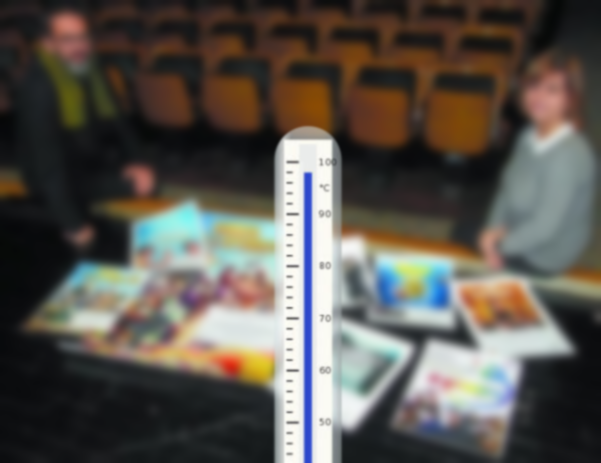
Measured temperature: 98 °C
